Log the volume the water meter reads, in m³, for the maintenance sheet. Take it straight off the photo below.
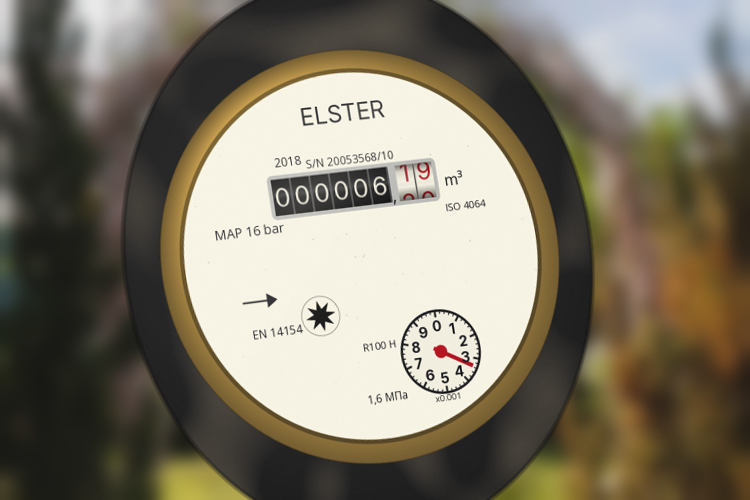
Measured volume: 6.193 m³
